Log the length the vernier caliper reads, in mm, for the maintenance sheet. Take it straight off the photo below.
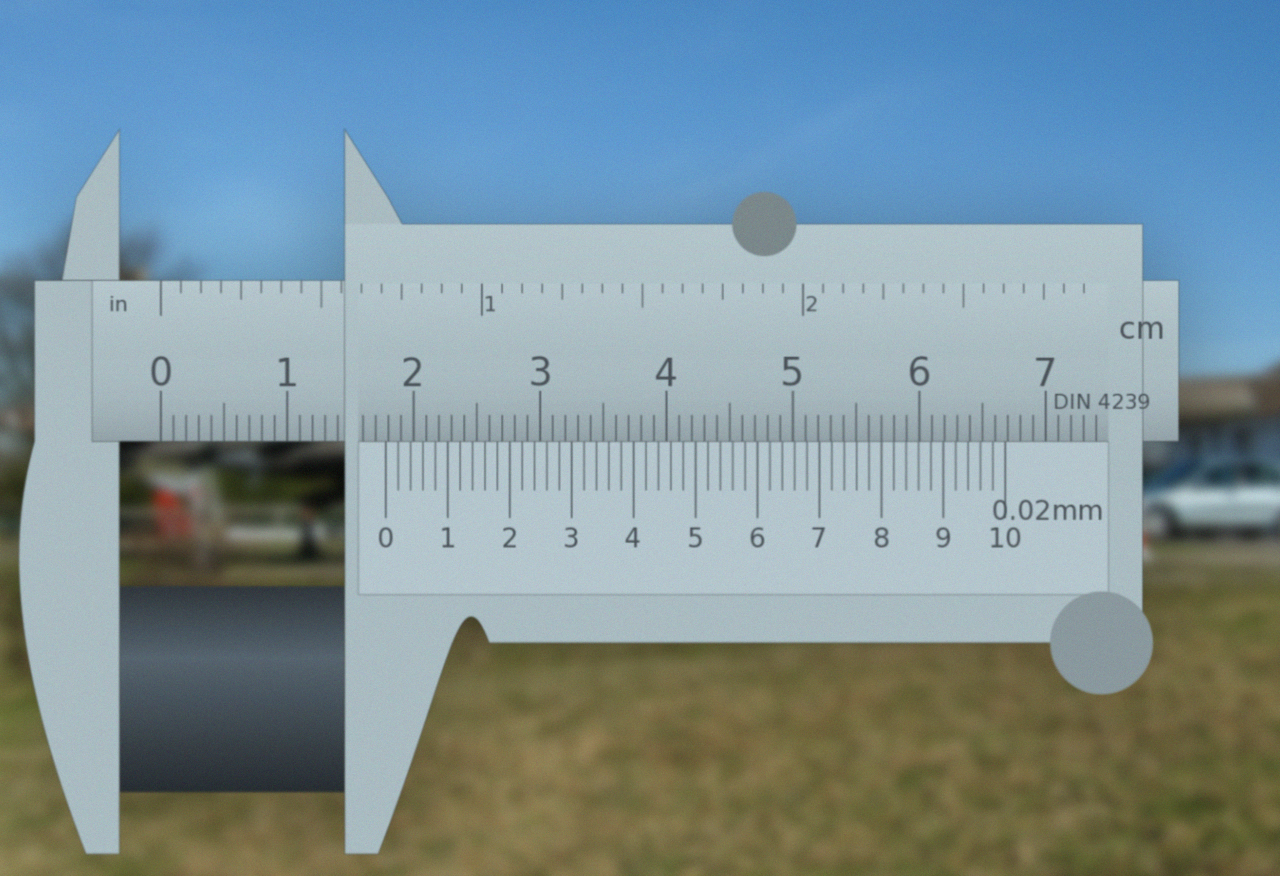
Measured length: 17.8 mm
